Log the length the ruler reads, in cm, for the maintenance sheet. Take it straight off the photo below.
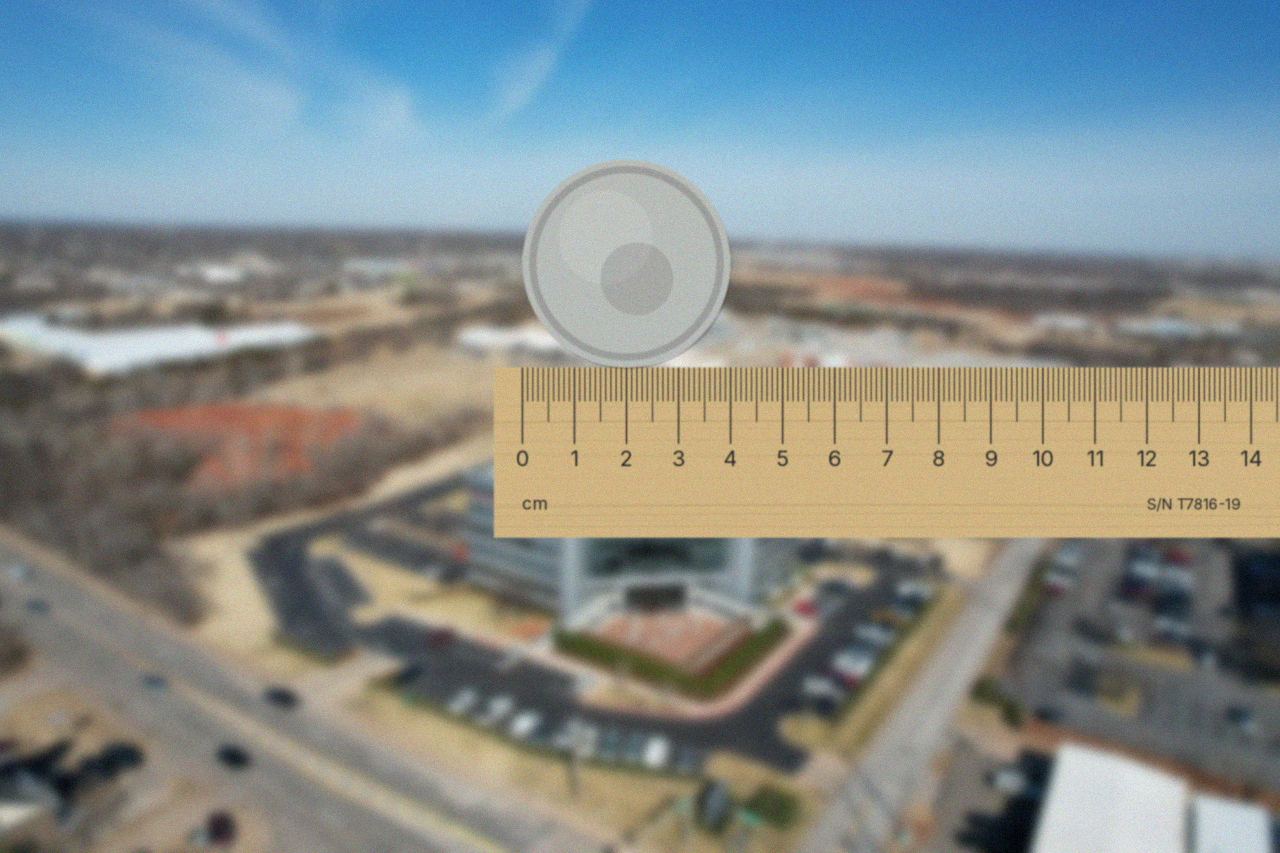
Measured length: 4 cm
